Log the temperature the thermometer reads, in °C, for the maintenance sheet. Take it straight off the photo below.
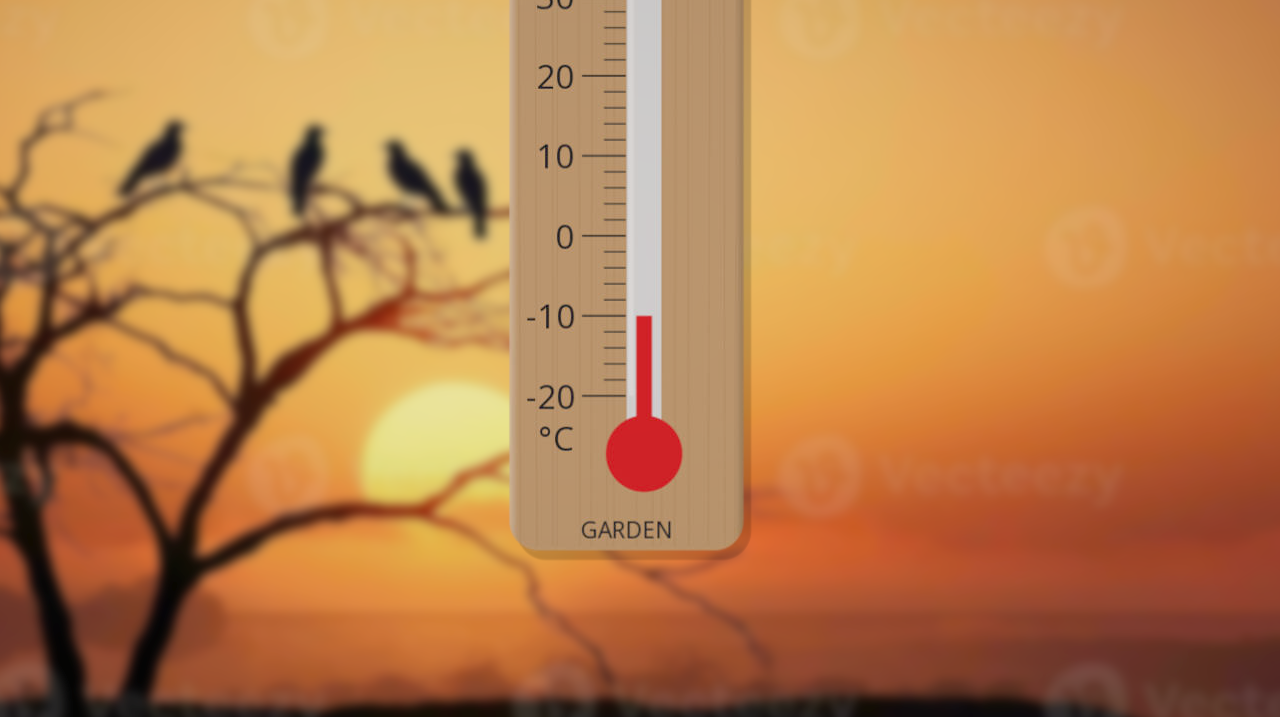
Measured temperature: -10 °C
